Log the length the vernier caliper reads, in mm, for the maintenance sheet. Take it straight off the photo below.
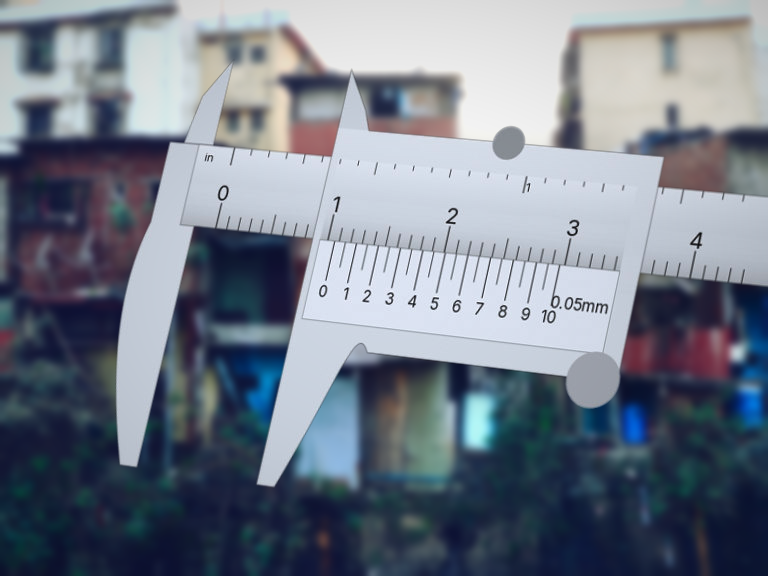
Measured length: 10.6 mm
